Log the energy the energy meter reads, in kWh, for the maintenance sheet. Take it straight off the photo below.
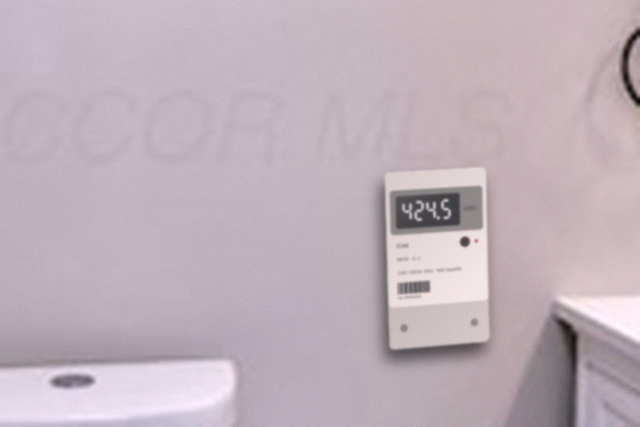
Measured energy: 424.5 kWh
